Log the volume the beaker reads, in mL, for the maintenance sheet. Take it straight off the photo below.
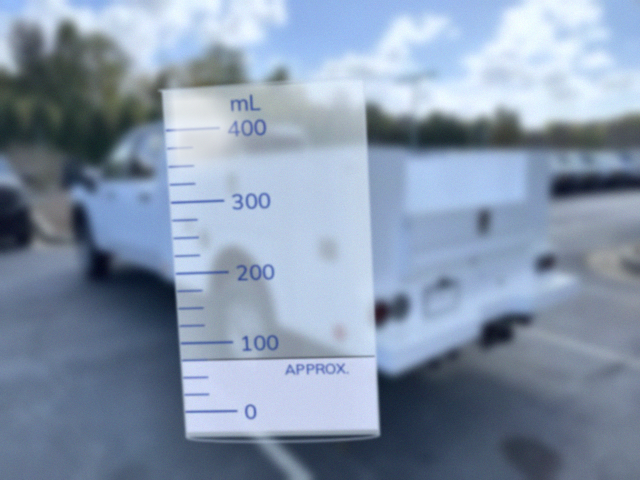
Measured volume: 75 mL
